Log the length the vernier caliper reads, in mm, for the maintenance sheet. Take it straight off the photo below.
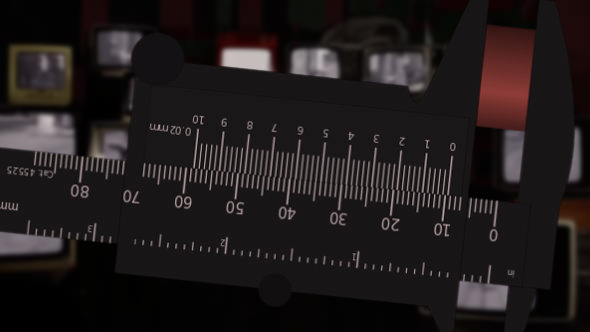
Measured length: 9.5 mm
